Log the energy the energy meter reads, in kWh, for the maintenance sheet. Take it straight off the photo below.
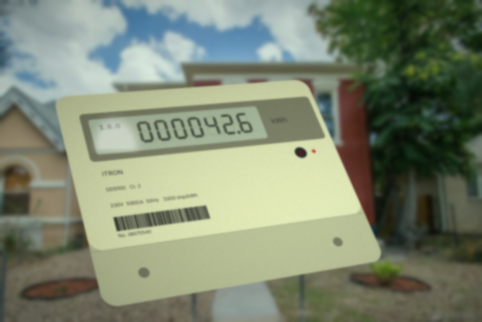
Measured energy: 42.6 kWh
